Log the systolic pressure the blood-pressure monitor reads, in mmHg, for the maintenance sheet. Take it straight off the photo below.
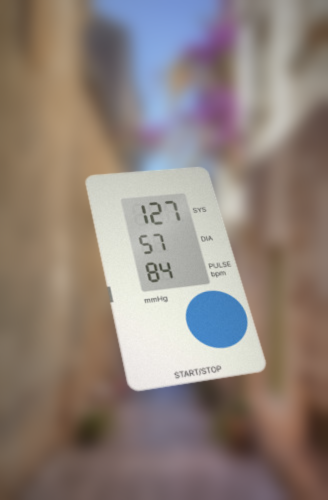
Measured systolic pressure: 127 mmHg
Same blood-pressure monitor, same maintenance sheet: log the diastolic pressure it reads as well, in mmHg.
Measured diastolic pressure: 57 mmHg
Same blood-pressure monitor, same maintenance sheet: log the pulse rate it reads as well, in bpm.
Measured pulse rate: 84 bpm
